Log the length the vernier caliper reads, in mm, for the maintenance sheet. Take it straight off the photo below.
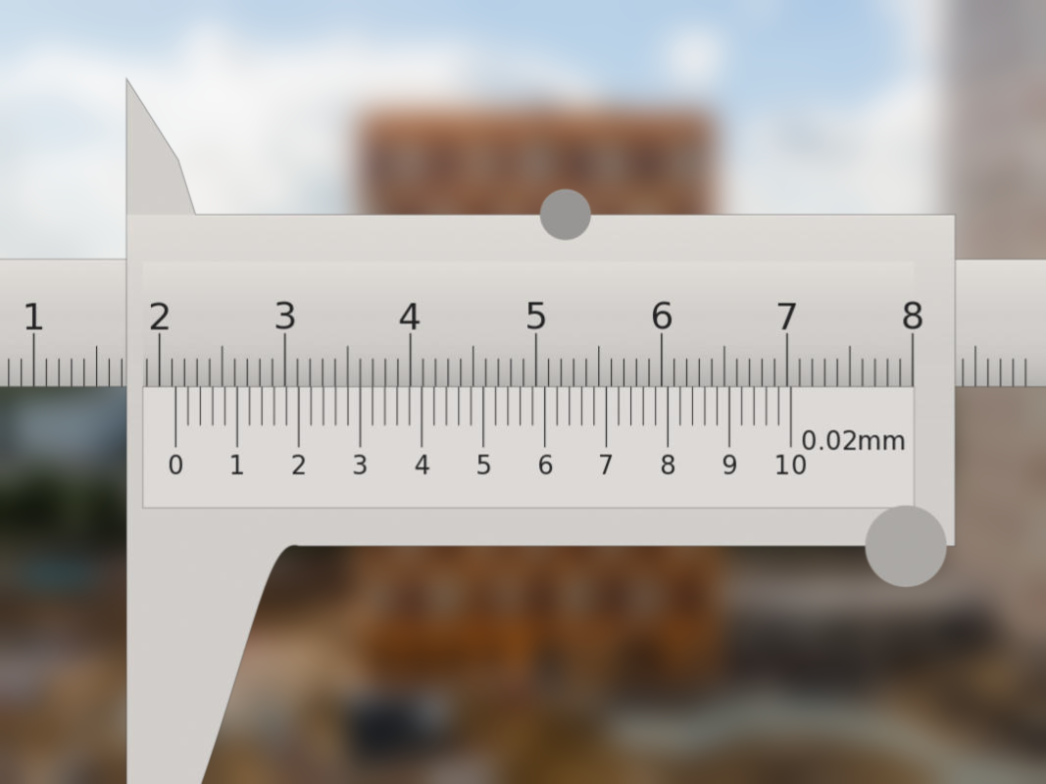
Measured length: 21.3 mm
